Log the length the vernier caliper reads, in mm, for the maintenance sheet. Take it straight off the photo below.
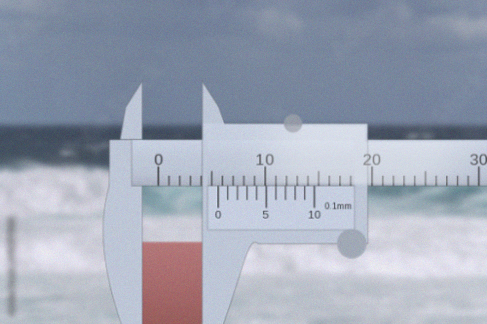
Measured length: 5.6 mm
